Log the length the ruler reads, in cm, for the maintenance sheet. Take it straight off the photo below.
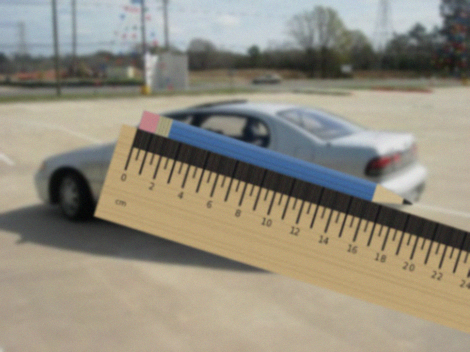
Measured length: 19 cm
